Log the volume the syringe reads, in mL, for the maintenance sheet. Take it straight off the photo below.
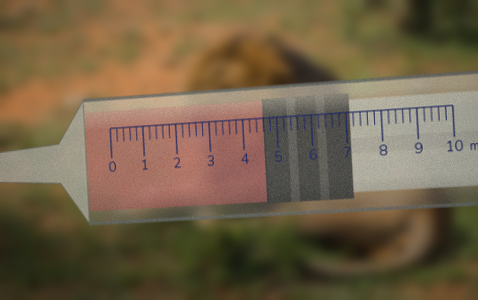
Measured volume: 4.6 mL
